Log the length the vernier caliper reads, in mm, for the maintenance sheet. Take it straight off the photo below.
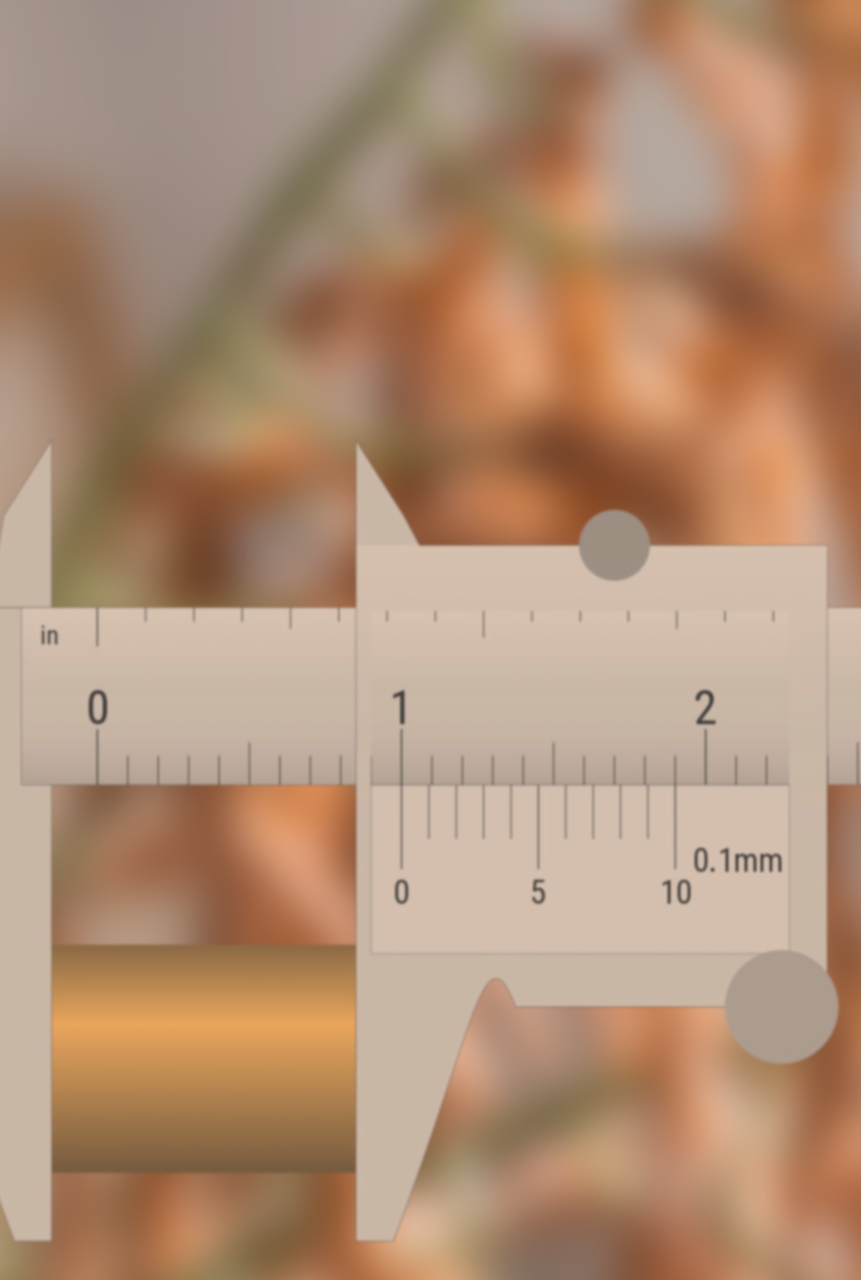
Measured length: 10.0 mm
